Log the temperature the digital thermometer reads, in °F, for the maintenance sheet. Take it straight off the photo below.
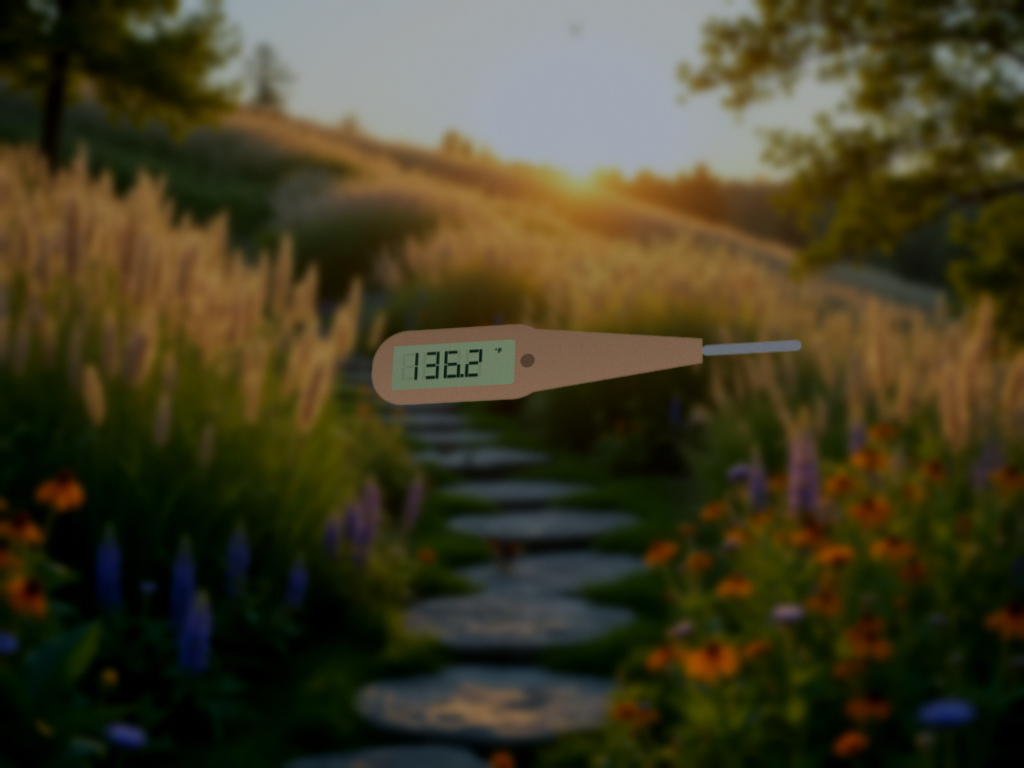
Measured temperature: 136.2 °F
